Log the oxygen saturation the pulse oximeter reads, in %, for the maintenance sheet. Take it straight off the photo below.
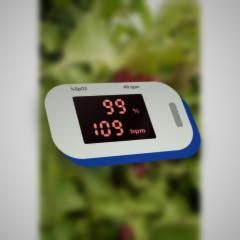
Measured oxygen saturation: 99 %
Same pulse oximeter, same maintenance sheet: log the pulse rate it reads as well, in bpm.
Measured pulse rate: 109 bpm
